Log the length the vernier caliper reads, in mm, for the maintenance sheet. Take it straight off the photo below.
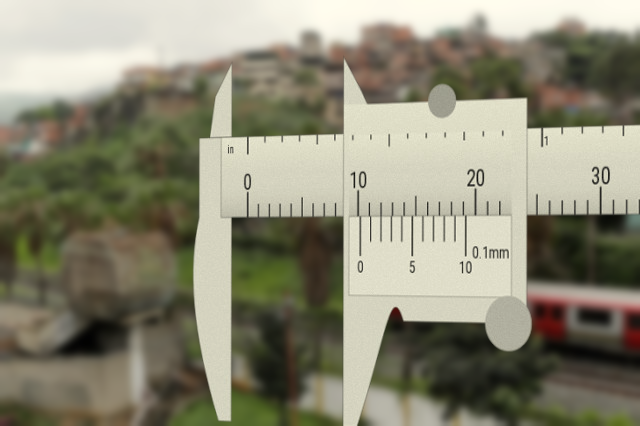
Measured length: 10.2 mm
